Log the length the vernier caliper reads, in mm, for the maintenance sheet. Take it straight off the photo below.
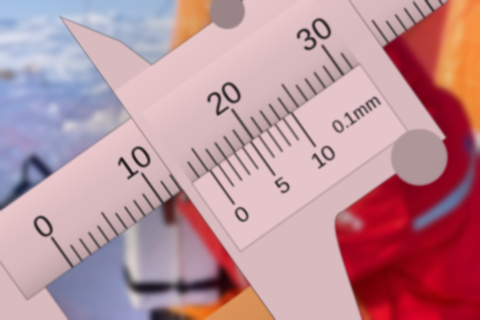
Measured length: 15.2 mm
